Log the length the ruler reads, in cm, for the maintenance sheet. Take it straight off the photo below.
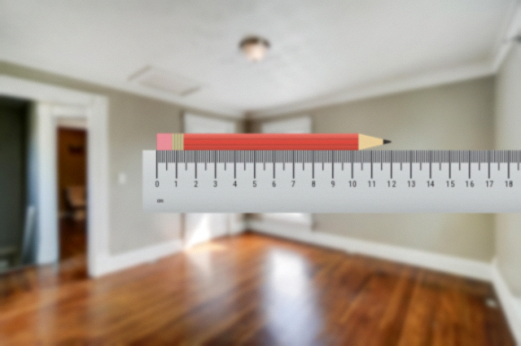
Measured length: 12 cm
